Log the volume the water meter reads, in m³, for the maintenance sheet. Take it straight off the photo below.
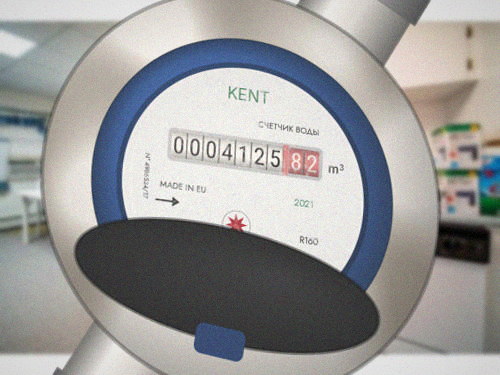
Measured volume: 4125.82 m³
